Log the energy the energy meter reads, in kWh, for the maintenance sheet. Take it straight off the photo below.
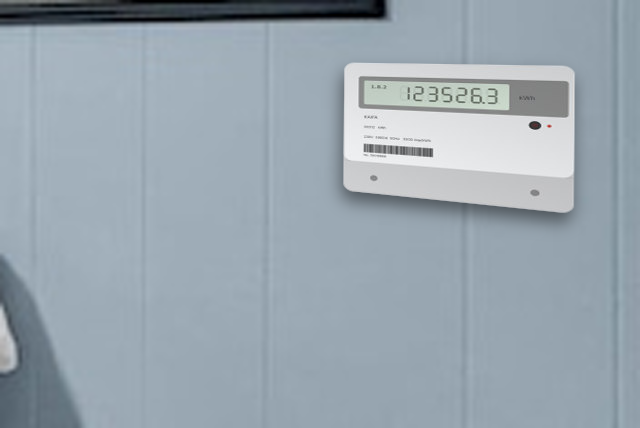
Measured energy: 123526.3 kWh
